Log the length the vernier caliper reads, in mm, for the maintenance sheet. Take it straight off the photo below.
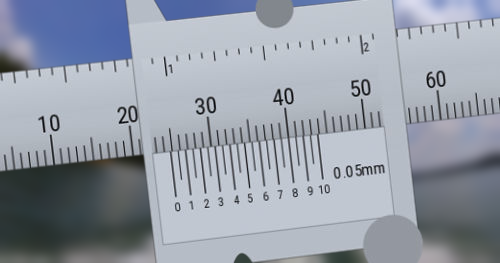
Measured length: 24.8 mm
